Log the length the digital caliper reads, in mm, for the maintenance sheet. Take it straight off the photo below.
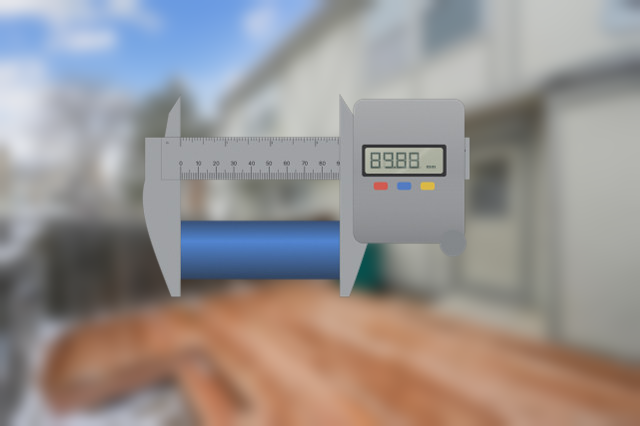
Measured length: 89.88 mm
